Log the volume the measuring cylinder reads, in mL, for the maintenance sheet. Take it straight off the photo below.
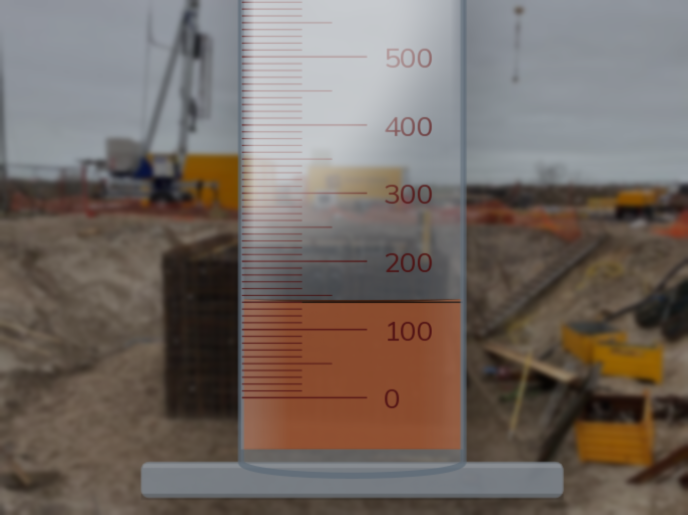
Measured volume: 140 mL
